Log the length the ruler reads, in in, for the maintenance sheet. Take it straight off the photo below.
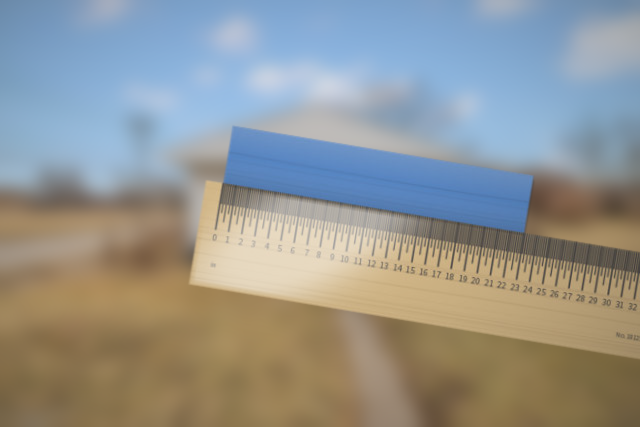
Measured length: 23 in
